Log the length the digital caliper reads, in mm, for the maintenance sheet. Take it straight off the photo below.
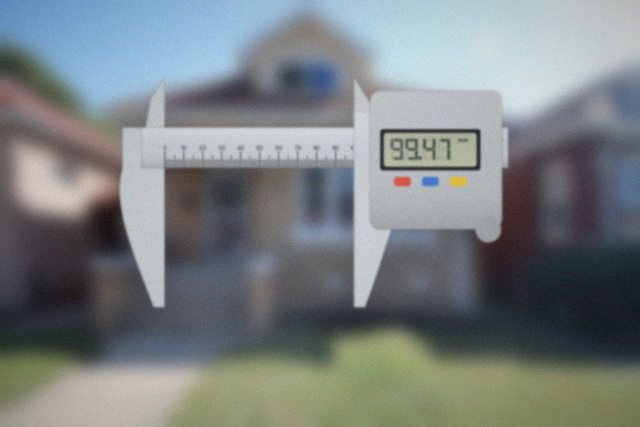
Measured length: 99.47 mm
